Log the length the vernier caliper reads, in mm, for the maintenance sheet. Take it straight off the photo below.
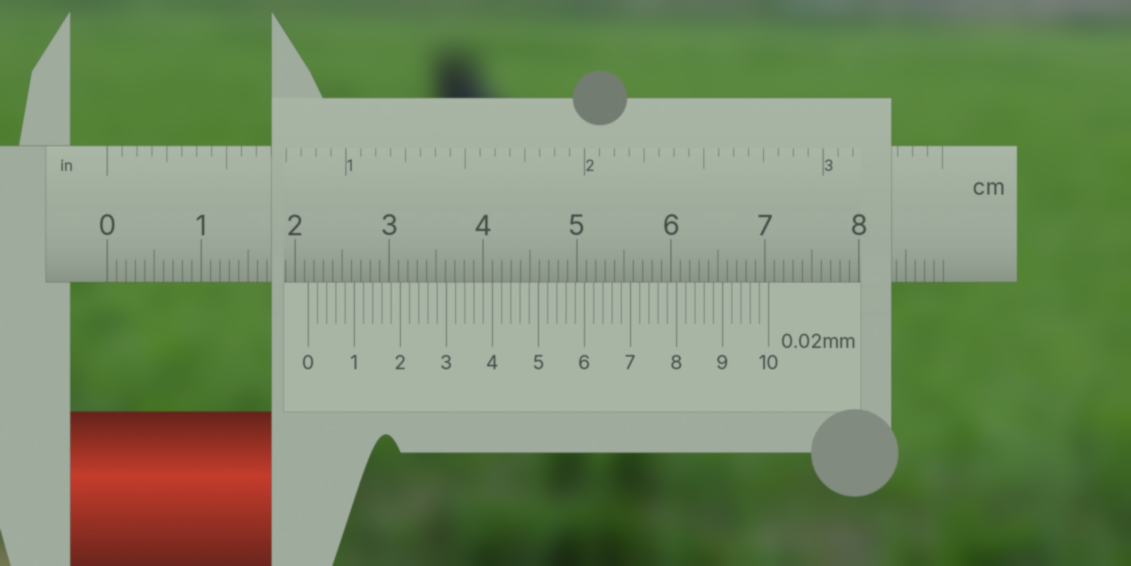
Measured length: 21.4 mm
